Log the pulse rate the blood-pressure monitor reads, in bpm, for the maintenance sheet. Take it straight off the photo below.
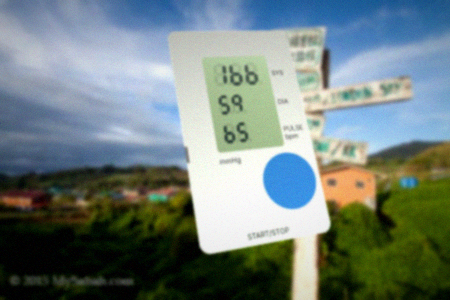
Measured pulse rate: 65 bpm
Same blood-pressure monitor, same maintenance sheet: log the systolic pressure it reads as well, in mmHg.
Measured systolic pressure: 166 mmHg
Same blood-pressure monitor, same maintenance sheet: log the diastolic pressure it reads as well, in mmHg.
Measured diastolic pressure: 59 mmHg
